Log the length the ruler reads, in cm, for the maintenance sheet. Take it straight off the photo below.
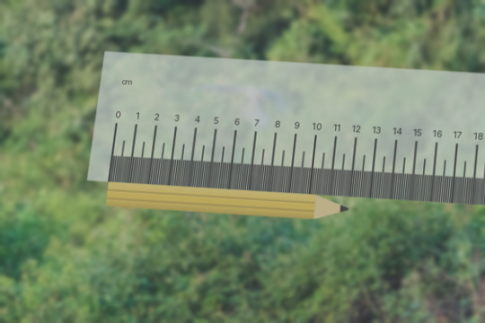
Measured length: 12 cm
